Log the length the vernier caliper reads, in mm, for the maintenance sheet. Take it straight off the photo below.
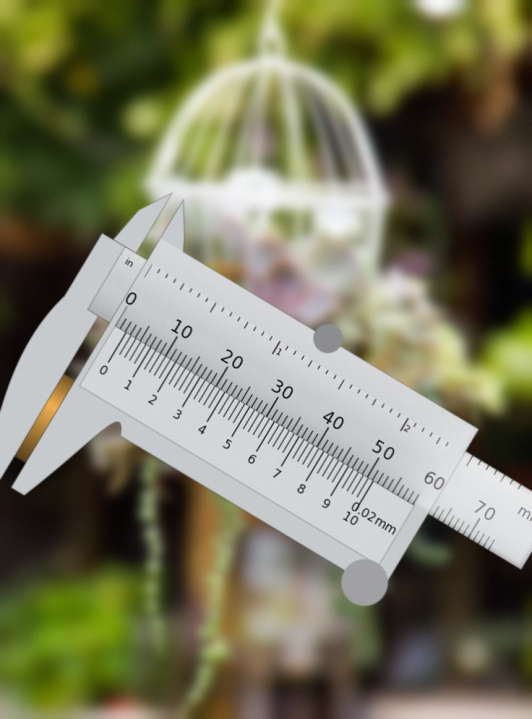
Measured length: 2.2 mm
